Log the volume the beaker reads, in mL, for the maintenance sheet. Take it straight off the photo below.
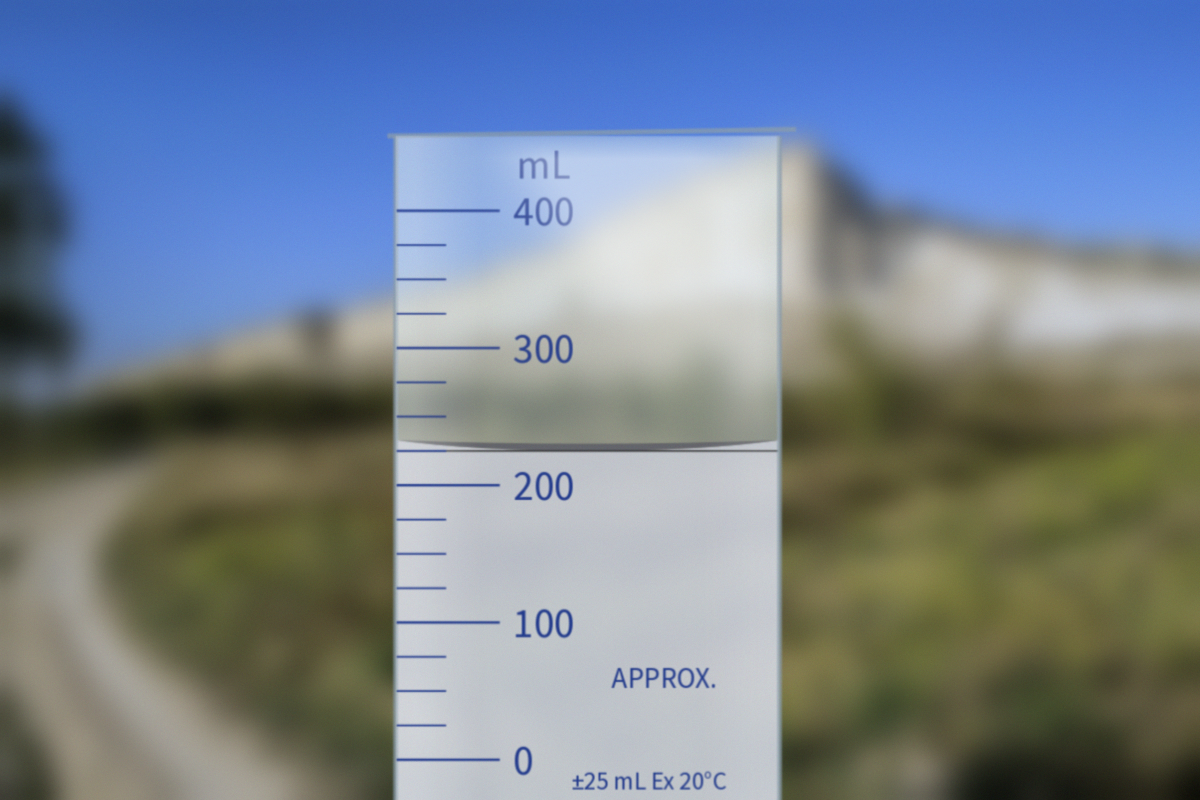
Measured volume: 225 mL
